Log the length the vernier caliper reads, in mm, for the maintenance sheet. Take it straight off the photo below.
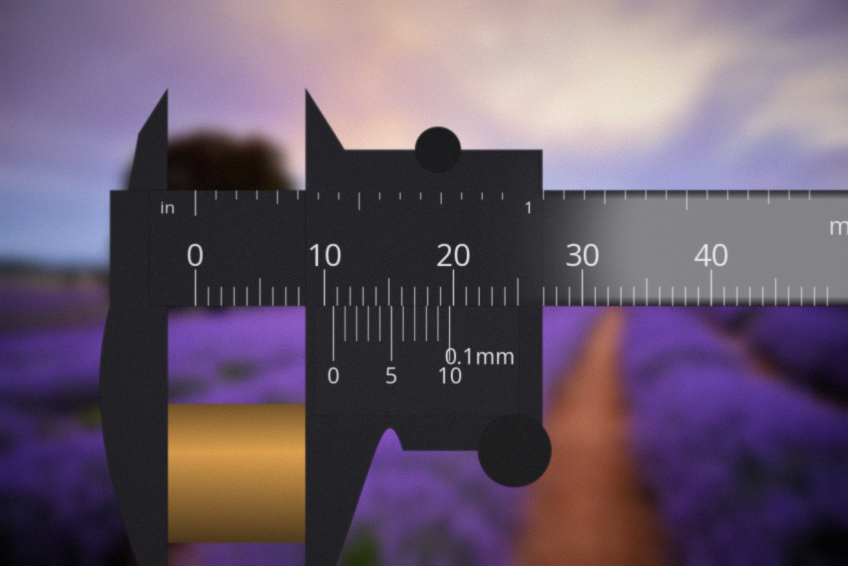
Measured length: 10.7 mm
